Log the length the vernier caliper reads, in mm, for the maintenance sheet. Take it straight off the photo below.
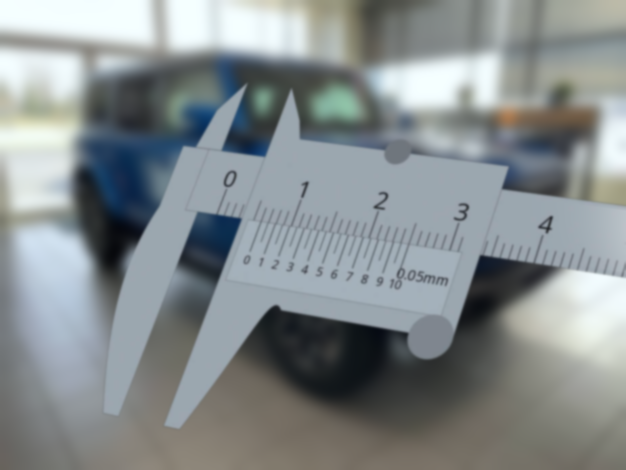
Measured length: 6.0 mm
